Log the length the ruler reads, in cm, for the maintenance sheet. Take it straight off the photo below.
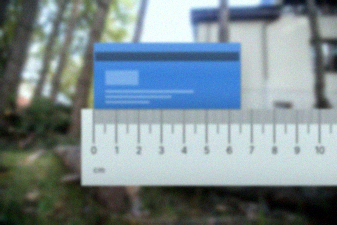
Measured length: 6.5 cm
